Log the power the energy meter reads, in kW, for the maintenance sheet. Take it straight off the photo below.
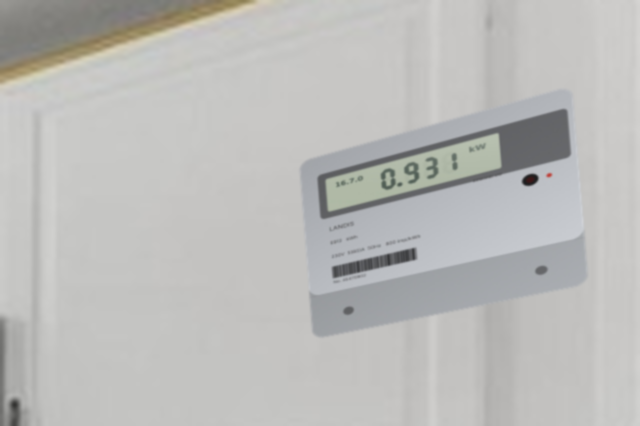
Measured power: 0.931 kW
